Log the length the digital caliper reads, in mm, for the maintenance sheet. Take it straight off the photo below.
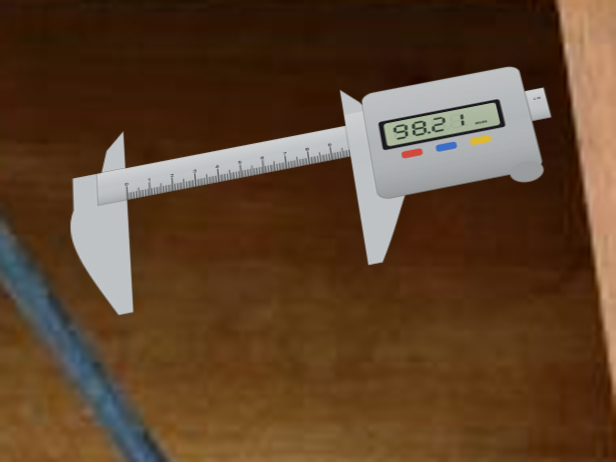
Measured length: 98.21 mm
